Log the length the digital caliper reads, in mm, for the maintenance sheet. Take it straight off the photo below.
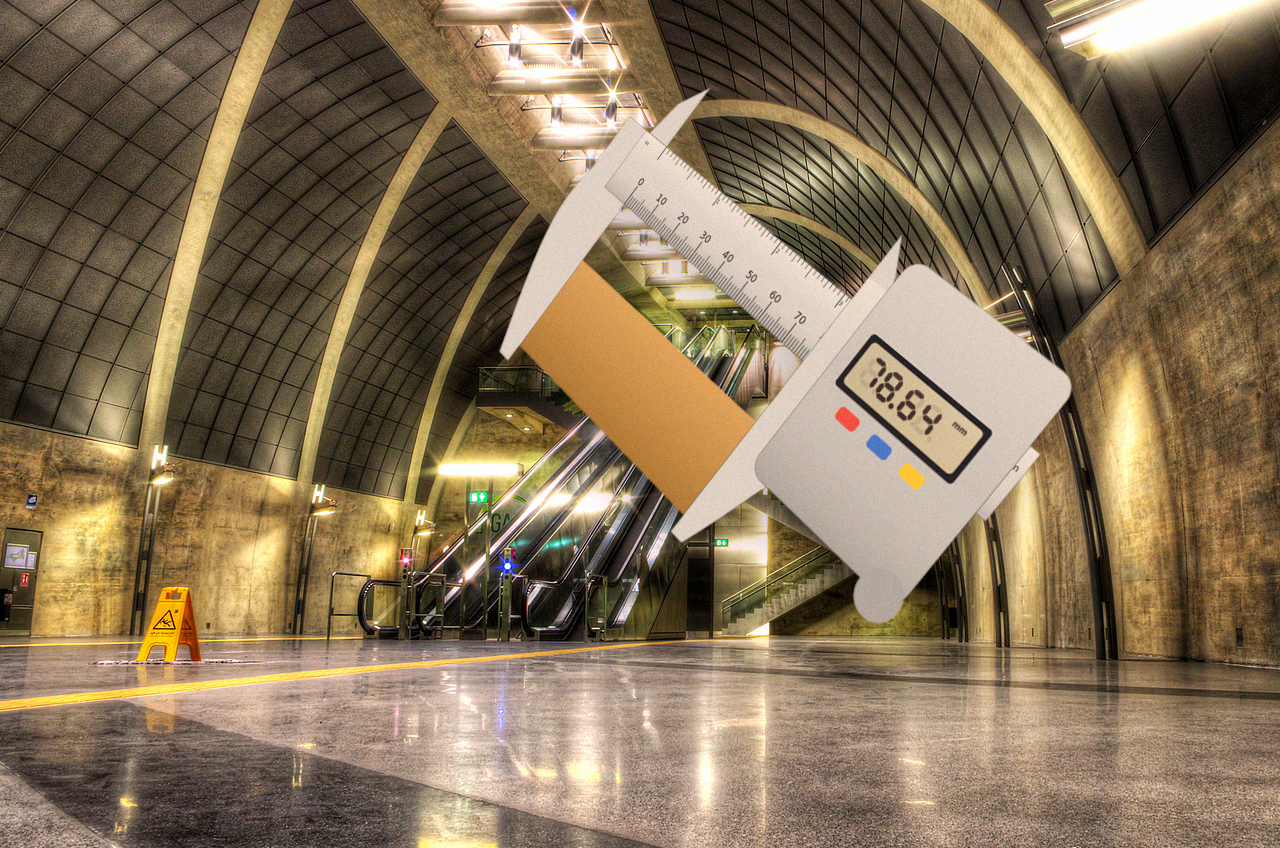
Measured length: 78.64 mm
